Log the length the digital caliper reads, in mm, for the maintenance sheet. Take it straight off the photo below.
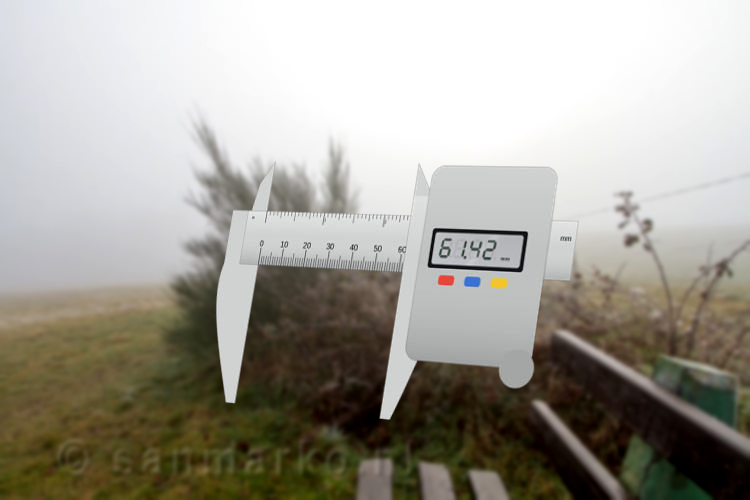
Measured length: 61.42 mm
